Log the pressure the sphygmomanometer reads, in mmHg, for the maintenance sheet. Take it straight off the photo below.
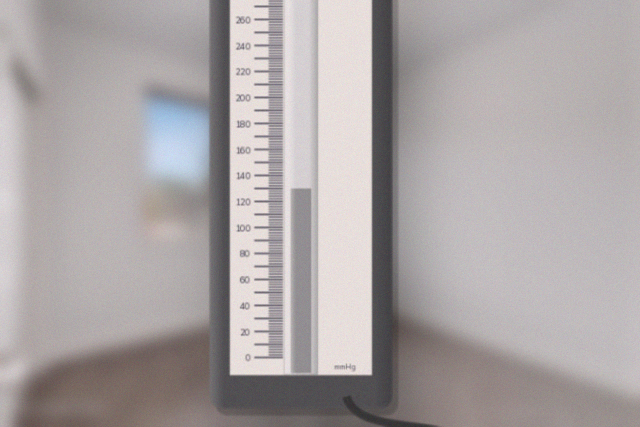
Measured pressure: 130 mmHg
